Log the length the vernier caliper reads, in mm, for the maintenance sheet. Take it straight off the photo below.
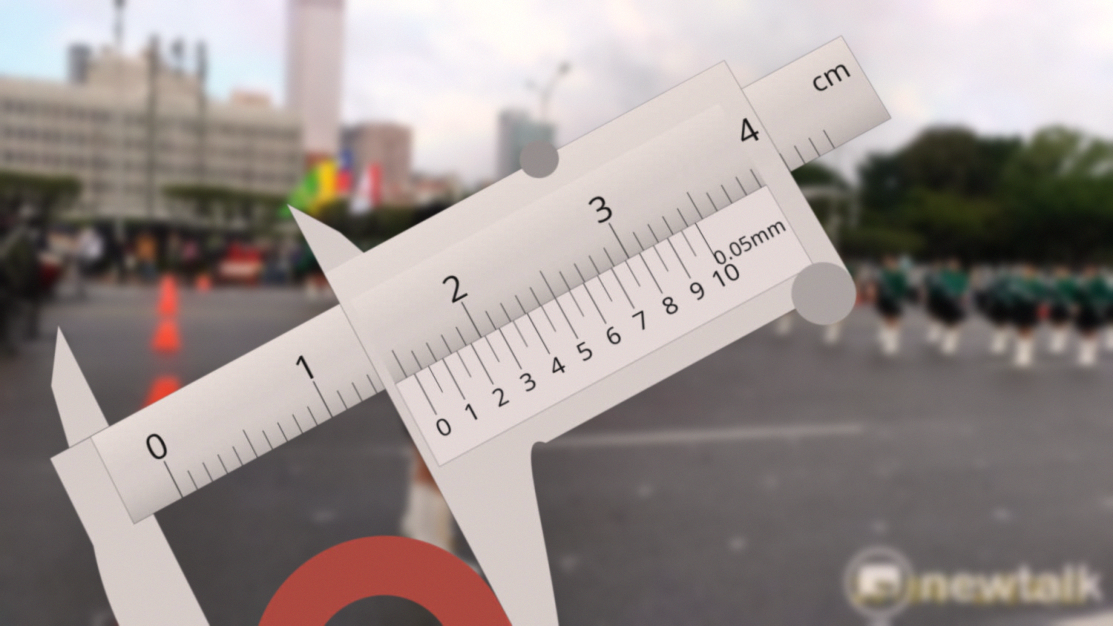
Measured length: 15.5 mm
